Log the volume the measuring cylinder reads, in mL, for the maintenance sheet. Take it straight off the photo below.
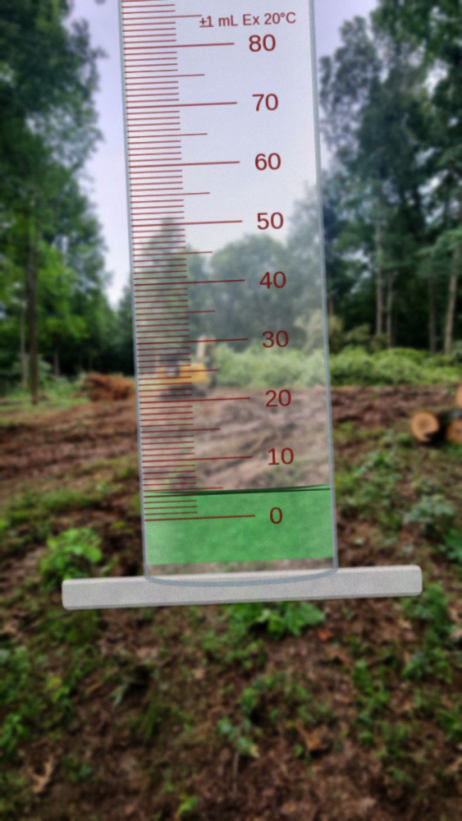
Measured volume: 4 mL
